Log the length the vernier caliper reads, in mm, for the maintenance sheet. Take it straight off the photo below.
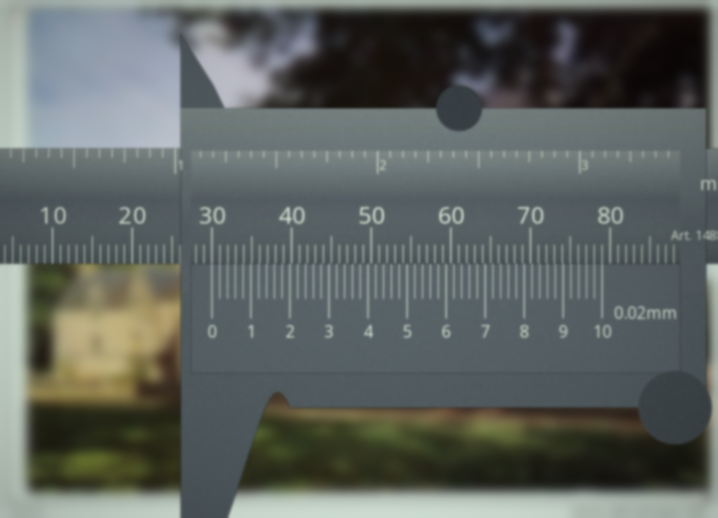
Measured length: 30.0 mm
